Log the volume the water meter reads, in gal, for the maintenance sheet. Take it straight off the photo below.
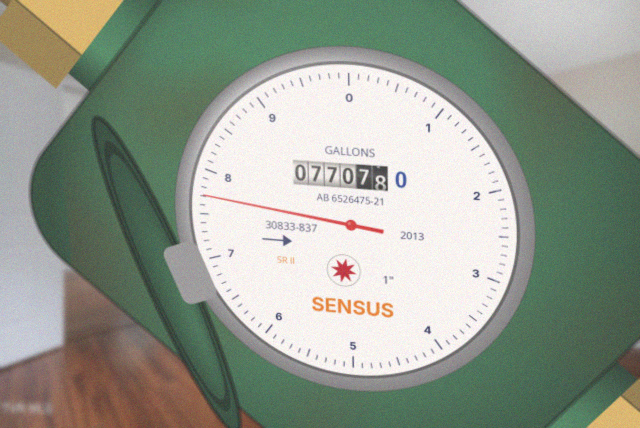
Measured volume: 770777.7 gal
